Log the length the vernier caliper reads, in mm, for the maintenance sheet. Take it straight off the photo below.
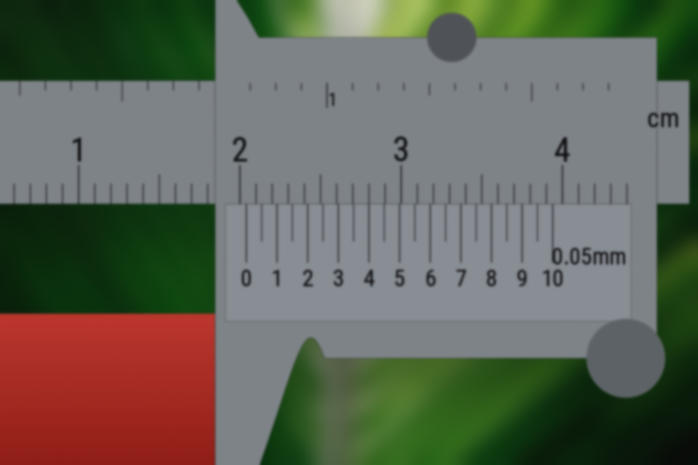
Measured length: 20.4 mm
